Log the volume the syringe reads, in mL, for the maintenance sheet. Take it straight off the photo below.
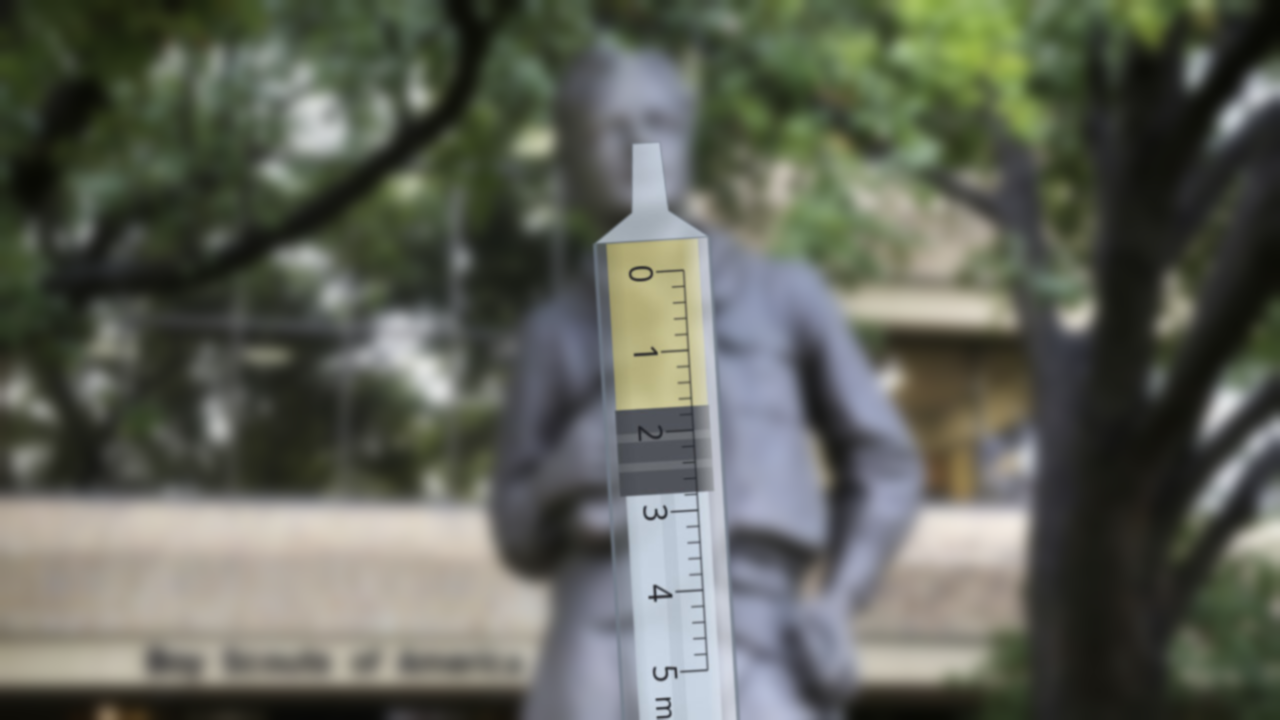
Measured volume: 1.7 mL
